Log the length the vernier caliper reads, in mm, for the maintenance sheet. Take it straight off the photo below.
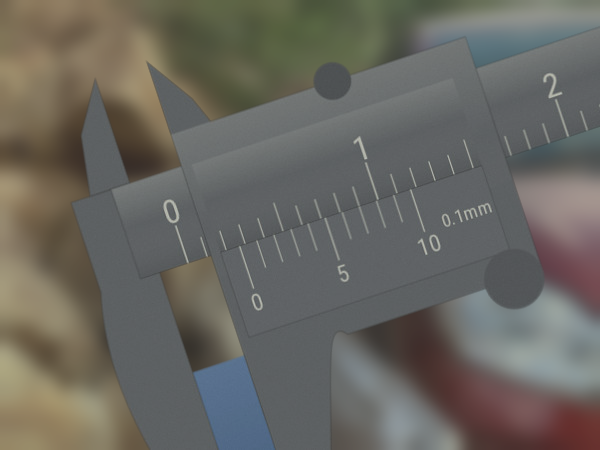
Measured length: 2.7 mm
